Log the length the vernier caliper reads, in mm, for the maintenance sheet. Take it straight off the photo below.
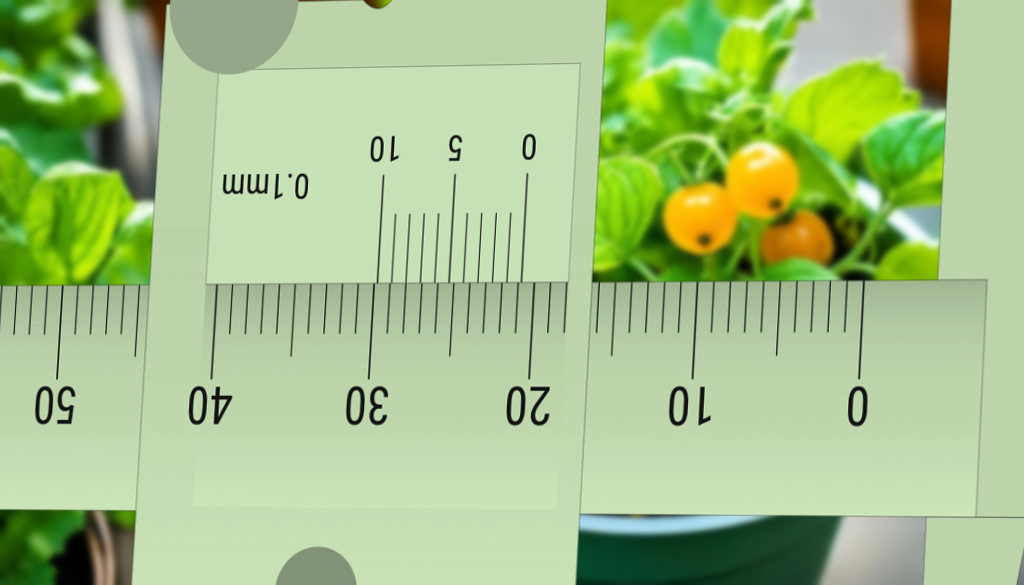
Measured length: 20.8 mm
